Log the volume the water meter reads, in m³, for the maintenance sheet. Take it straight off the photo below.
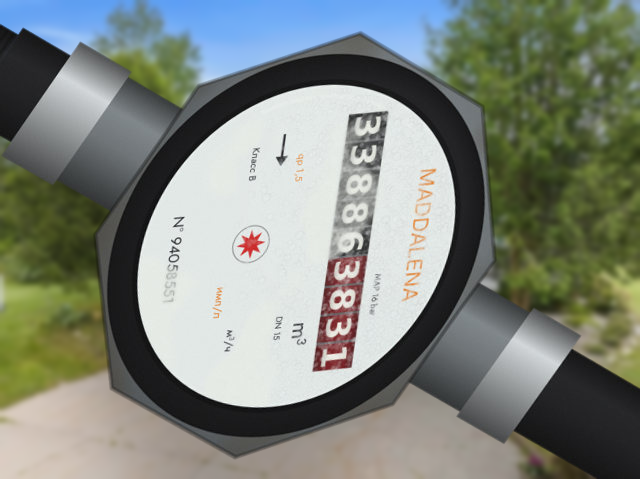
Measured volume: 33886.3831 m³
